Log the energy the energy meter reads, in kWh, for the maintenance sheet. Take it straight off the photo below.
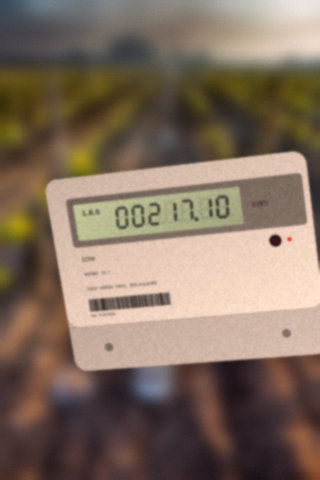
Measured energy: 217.10 kWh
